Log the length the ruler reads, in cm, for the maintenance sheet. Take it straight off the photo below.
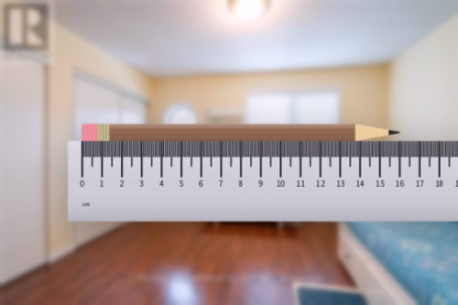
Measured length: 16 cm
